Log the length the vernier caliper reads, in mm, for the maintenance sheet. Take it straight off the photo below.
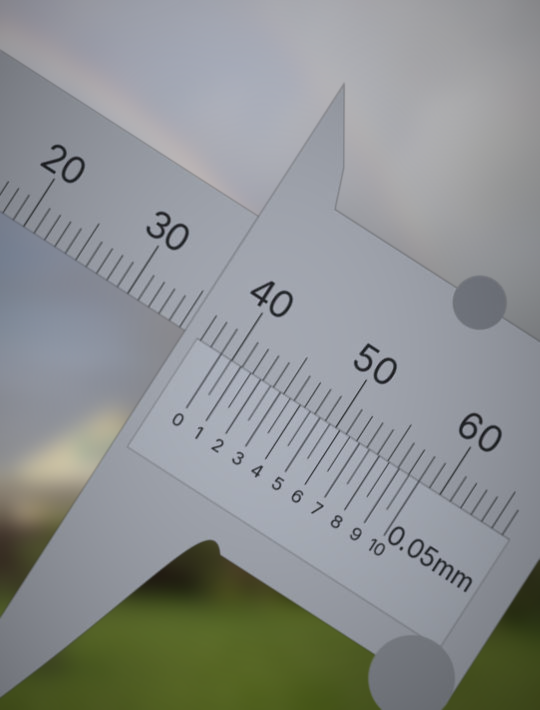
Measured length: 39.0 mm
